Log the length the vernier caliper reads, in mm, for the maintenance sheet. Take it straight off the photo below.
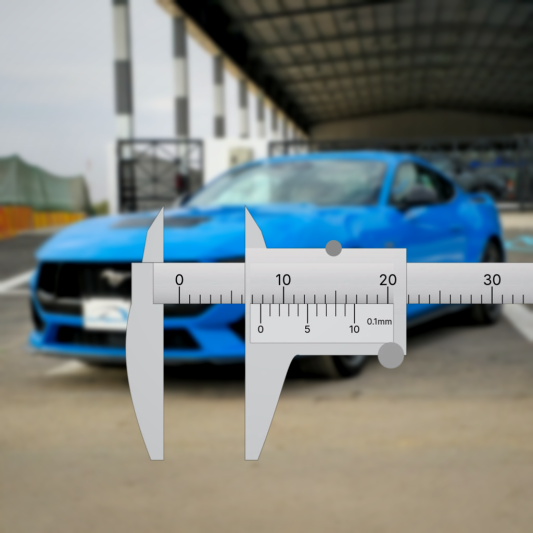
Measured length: 7.8 mm
